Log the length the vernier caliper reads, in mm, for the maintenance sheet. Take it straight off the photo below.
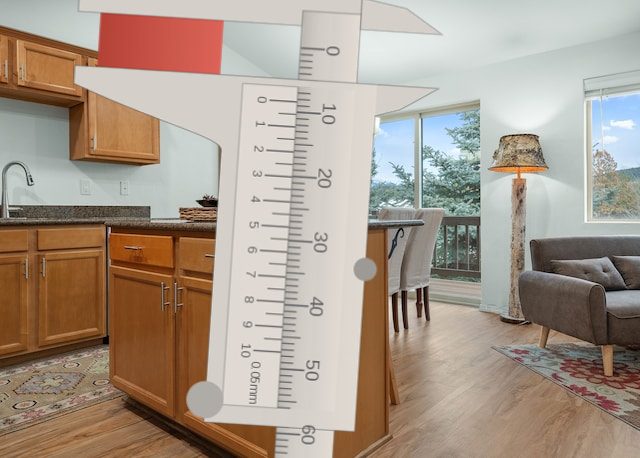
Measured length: 8.4 mm
